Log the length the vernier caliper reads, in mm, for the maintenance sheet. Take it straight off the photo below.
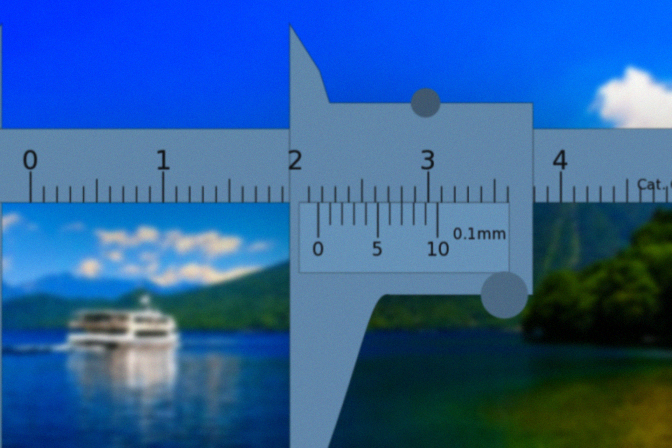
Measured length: 21.7 mm
